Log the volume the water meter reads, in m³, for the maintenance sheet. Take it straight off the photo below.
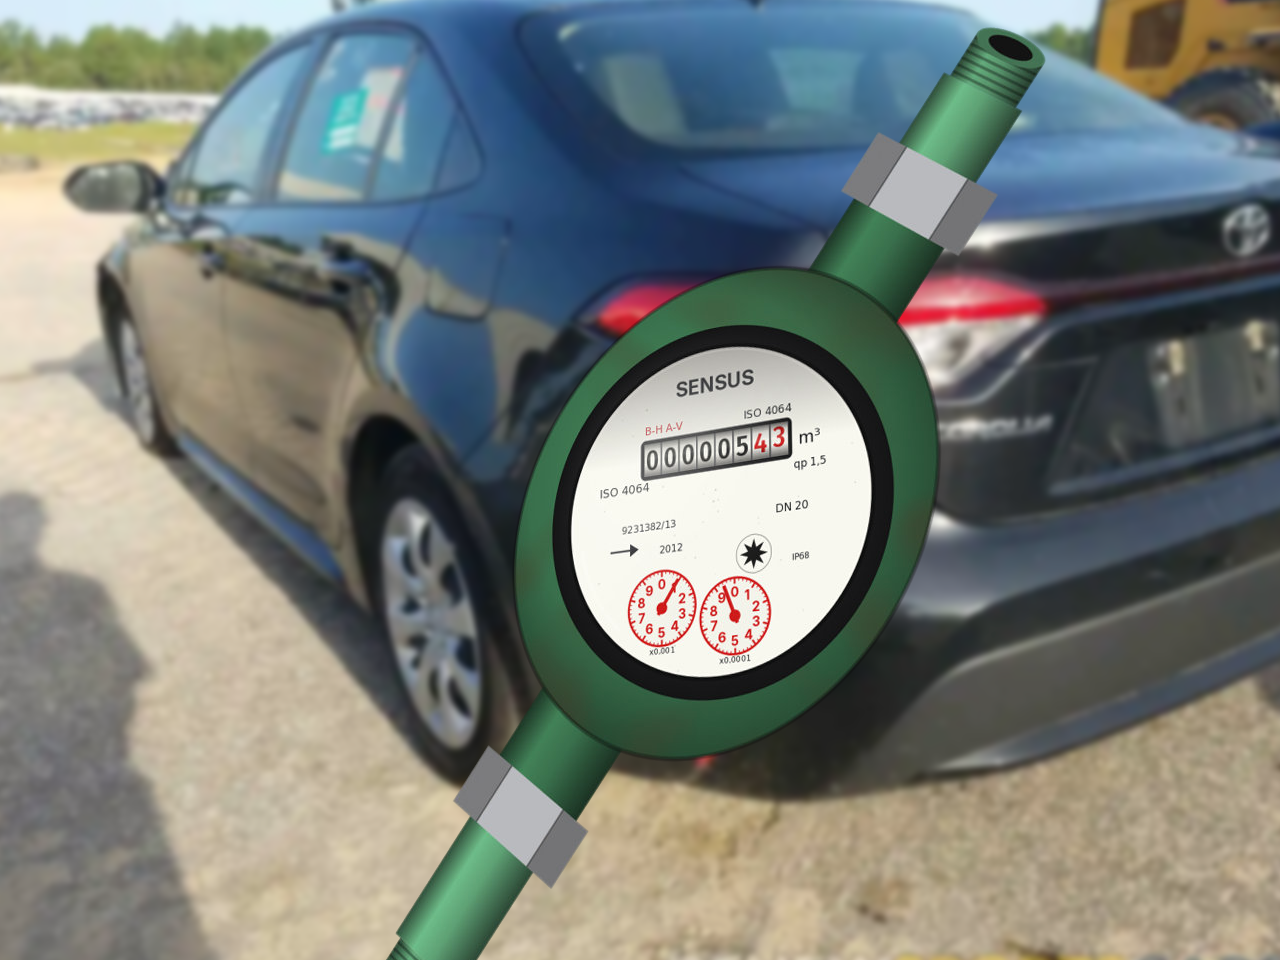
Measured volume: 5.4309 m³
